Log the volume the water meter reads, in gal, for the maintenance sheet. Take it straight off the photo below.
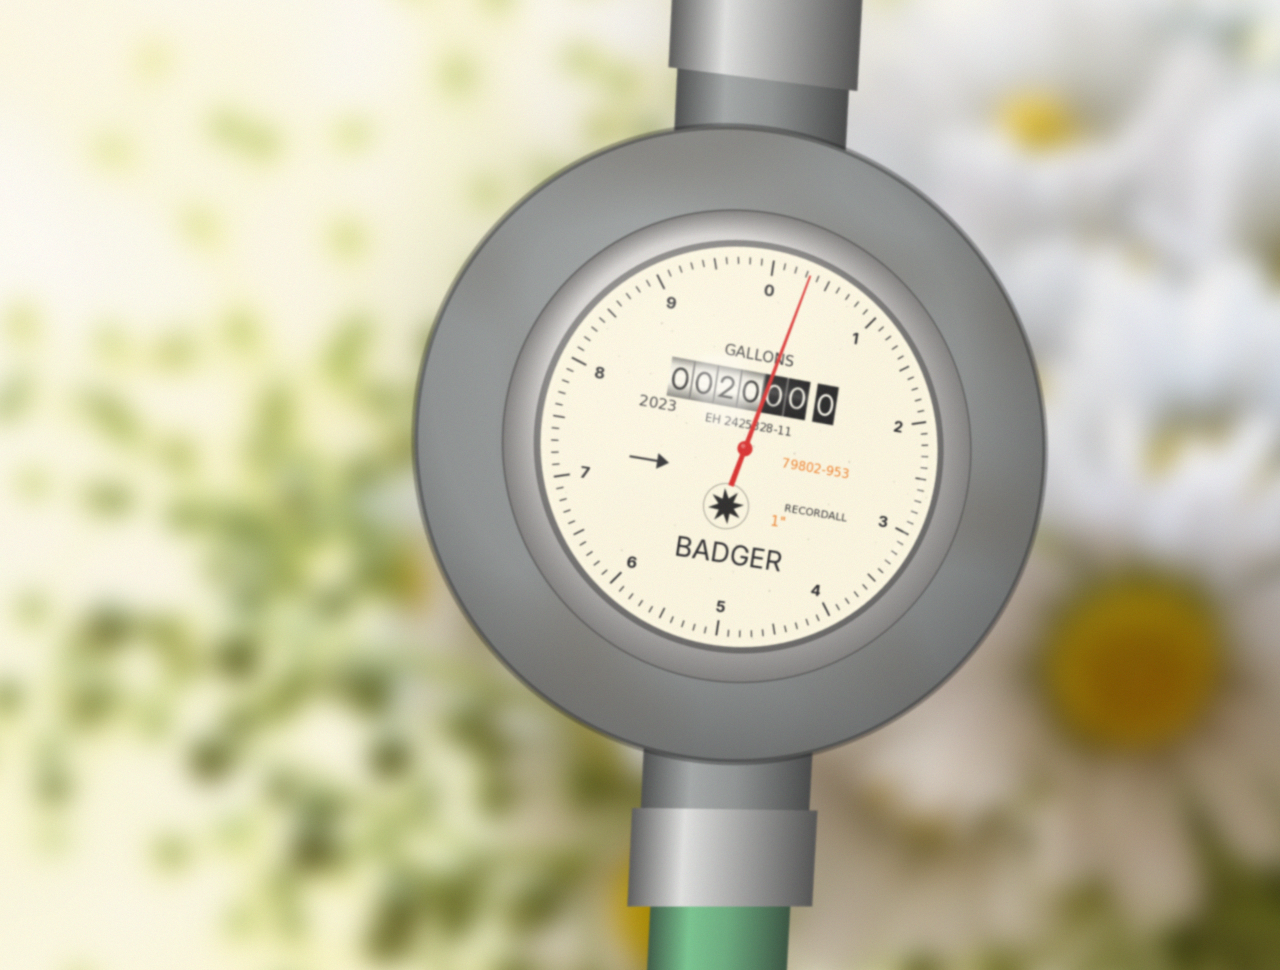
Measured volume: 20000.3 gal
